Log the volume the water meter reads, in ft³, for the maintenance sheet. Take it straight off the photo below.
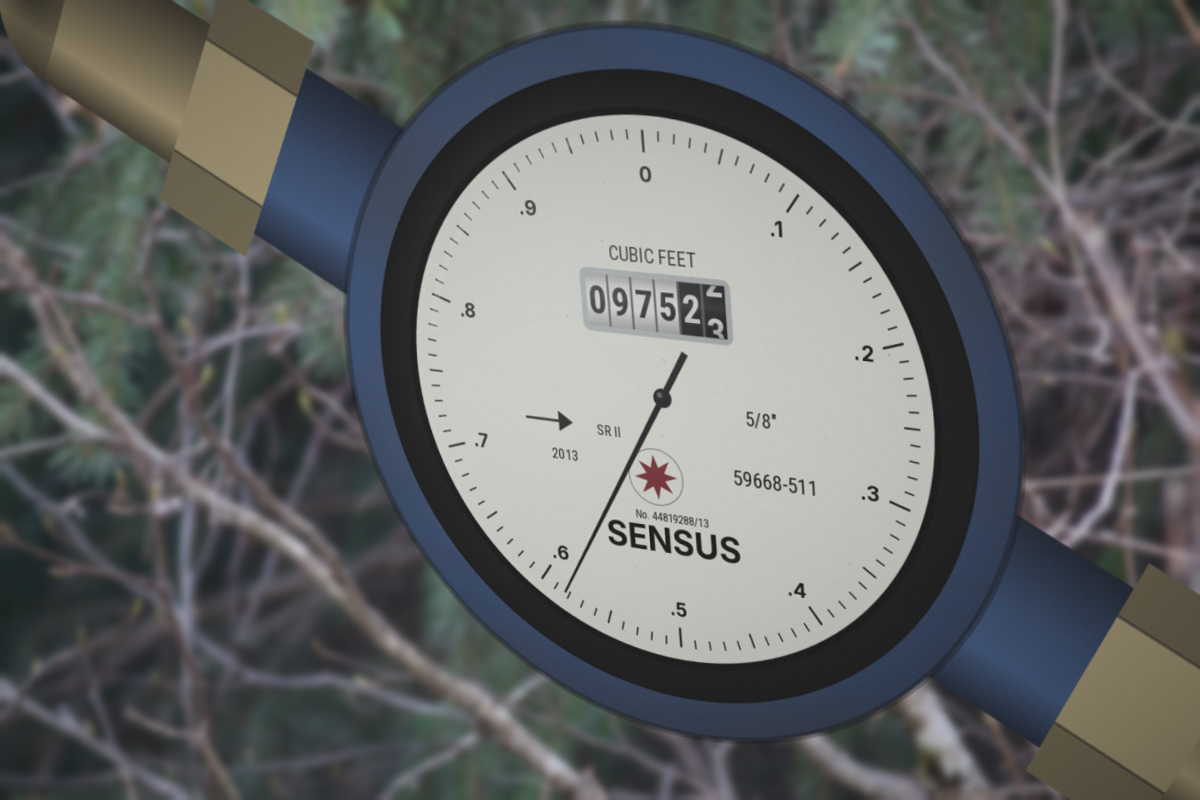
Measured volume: 97522.58 ft³
